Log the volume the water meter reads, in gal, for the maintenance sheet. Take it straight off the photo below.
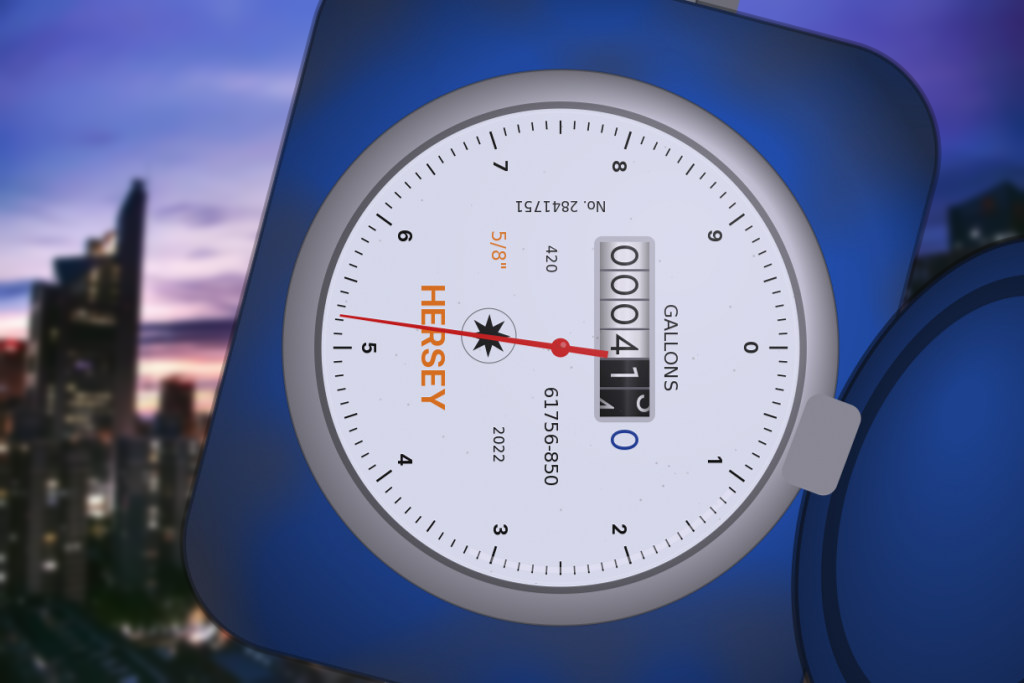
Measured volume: 4135.2 gal
